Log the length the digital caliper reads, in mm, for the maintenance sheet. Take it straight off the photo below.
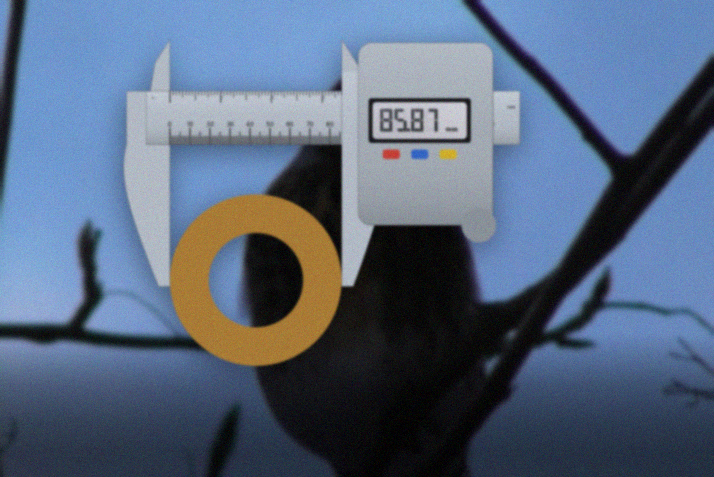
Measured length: 85.87 mm
